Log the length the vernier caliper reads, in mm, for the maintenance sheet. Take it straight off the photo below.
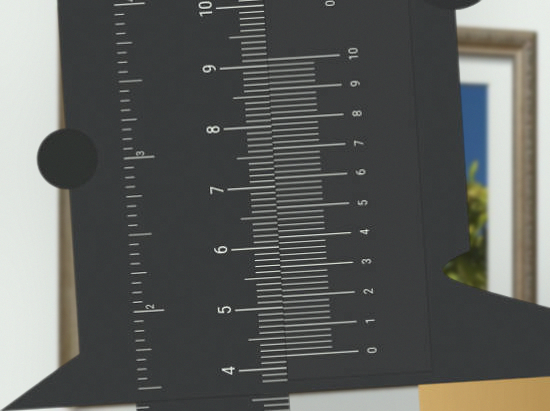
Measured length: 42.0 mm
